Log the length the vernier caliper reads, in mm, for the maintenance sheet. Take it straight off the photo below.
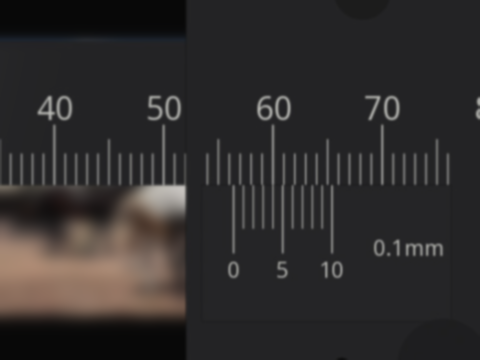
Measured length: 56.4 mm
